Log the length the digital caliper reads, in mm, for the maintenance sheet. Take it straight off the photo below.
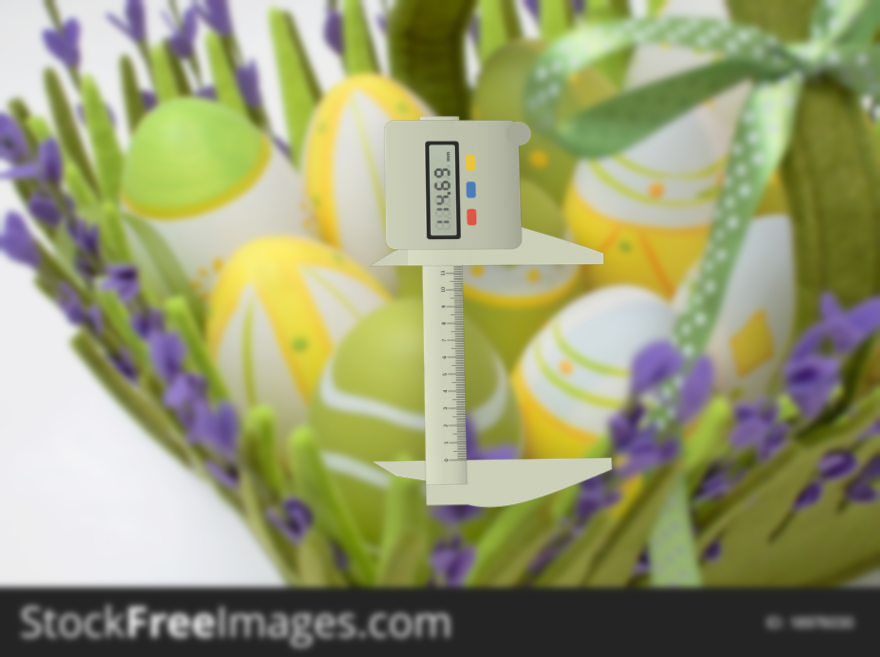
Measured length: 114.69 mm
